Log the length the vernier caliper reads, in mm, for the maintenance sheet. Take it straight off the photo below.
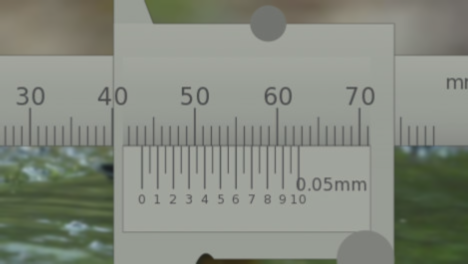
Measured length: 43.6 mm
